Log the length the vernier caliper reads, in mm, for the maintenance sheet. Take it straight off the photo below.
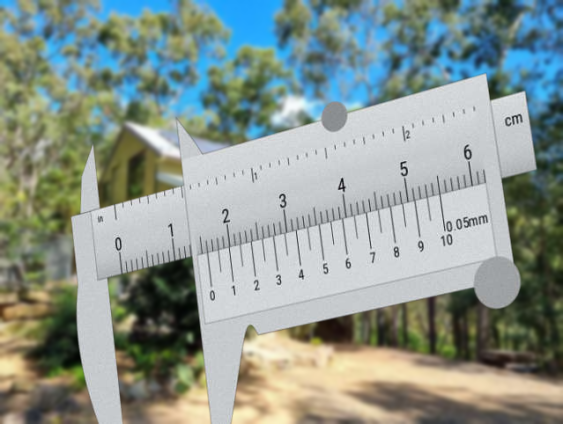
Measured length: 16.0 mm
